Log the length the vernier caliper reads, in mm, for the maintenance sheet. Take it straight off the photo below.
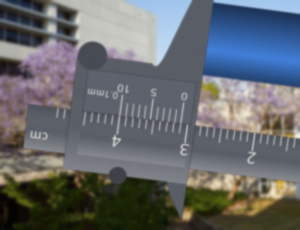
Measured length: 31.0 mm
